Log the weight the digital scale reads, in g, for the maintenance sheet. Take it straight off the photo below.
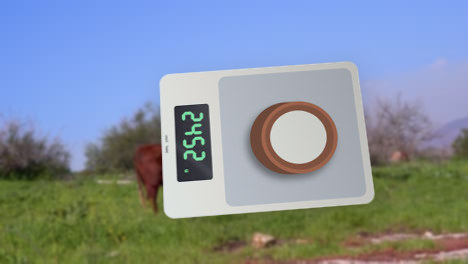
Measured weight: 2452 g
